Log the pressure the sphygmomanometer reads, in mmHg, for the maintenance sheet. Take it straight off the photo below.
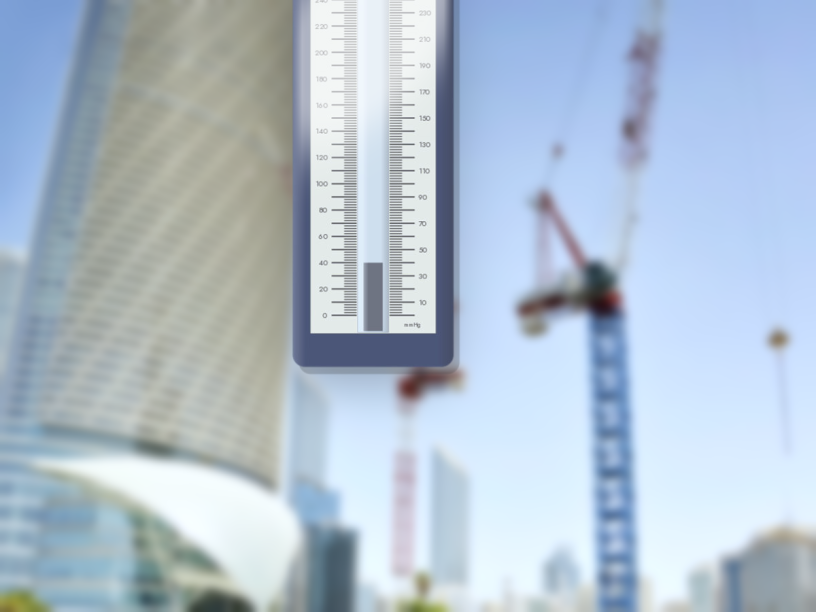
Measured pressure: 40 mmHg
